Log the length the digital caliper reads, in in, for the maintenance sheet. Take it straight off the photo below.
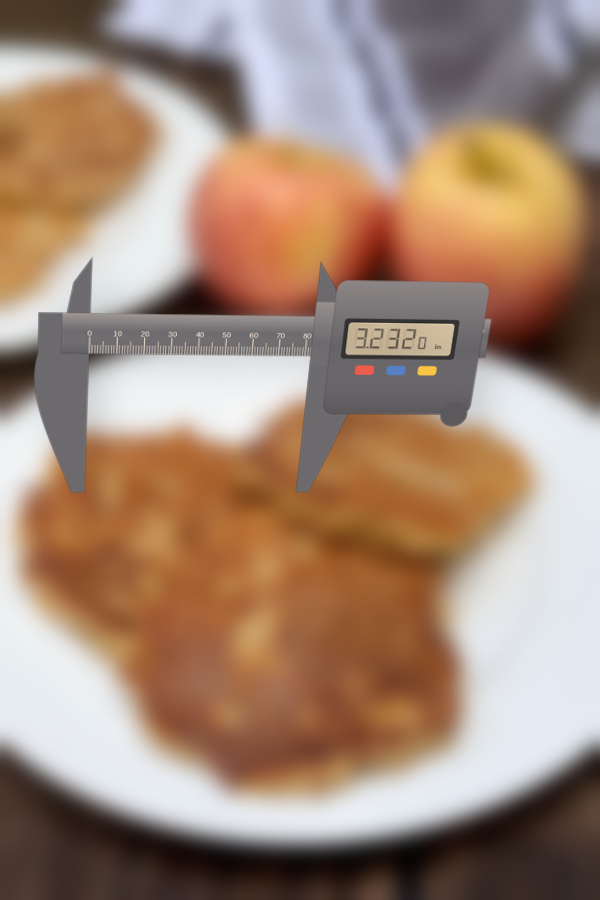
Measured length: 3.2320 in
